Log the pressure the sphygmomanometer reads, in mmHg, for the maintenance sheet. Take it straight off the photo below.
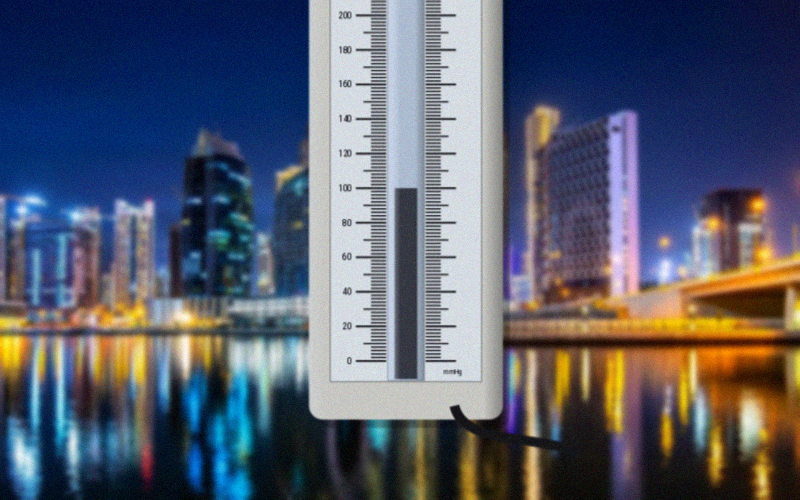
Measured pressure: 100 mmHg
